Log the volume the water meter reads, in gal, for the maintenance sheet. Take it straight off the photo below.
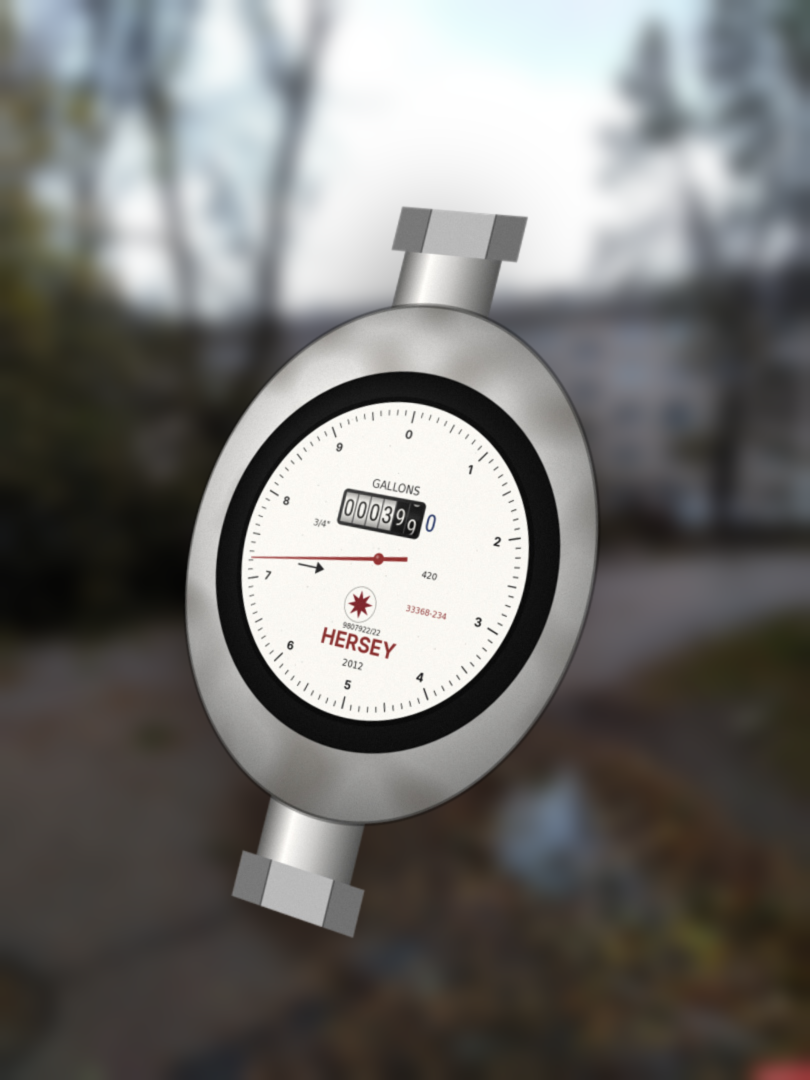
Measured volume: 3987.2 gal
